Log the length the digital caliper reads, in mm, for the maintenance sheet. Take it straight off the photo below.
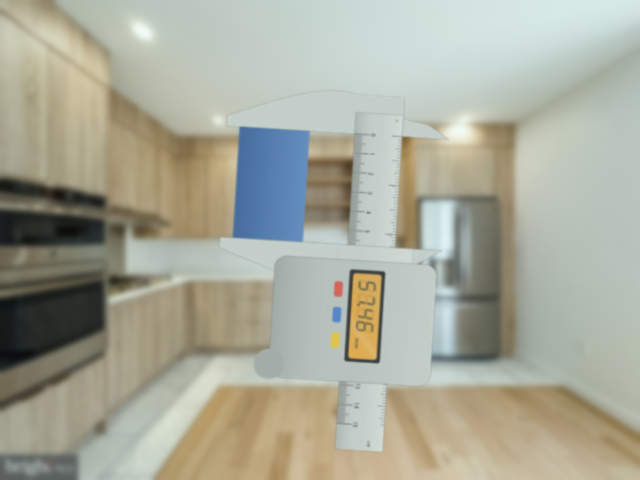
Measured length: 57.46 mm
